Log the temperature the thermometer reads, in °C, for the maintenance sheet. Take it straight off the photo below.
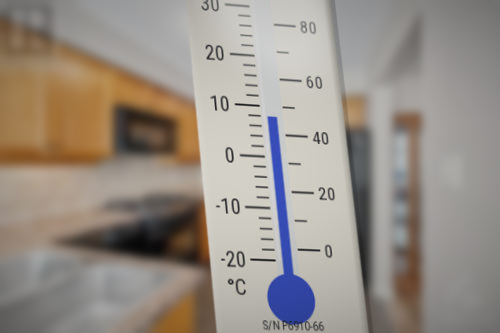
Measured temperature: 8 °C
